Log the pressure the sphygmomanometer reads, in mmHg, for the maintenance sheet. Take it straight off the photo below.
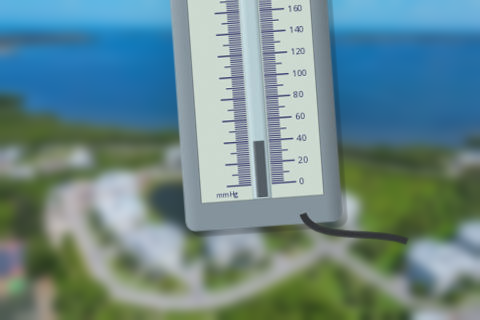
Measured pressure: 40 mmHg
